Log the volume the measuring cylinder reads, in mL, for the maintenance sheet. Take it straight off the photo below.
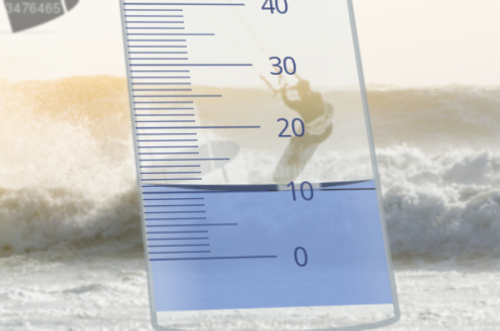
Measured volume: 10 mL
